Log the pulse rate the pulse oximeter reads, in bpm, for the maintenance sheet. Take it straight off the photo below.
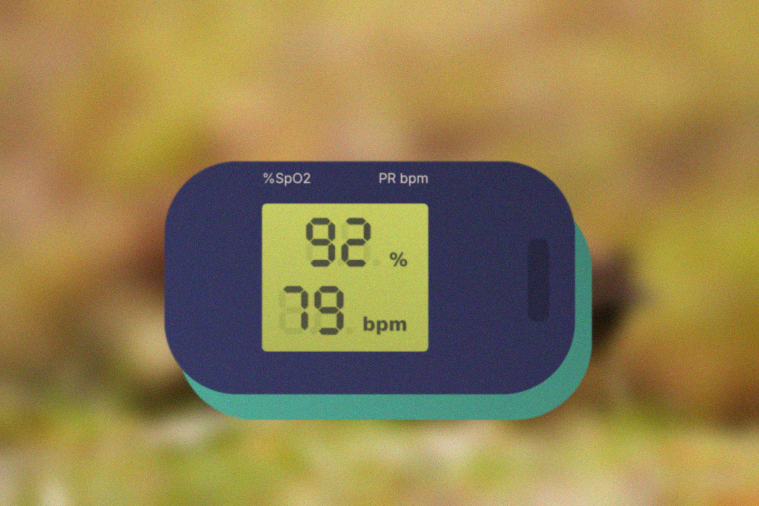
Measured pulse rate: 79 bpm
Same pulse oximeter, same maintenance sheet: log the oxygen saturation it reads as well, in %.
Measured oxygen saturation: 92 %
